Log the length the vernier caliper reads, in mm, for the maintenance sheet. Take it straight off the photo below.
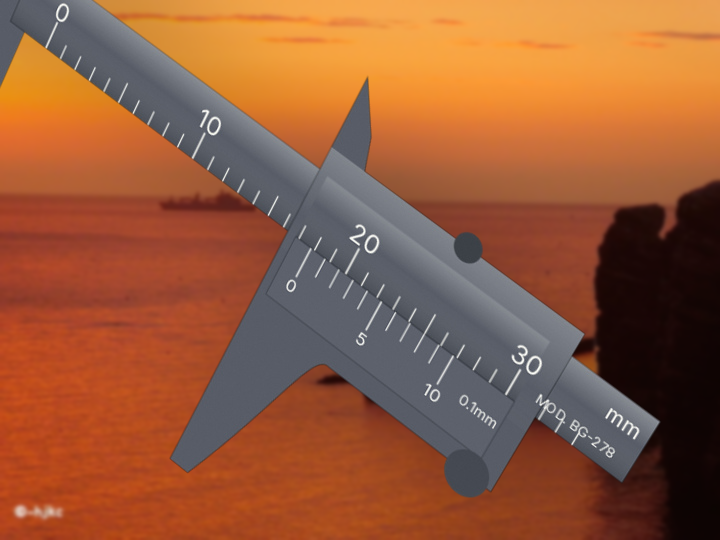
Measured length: 17.8 mm
